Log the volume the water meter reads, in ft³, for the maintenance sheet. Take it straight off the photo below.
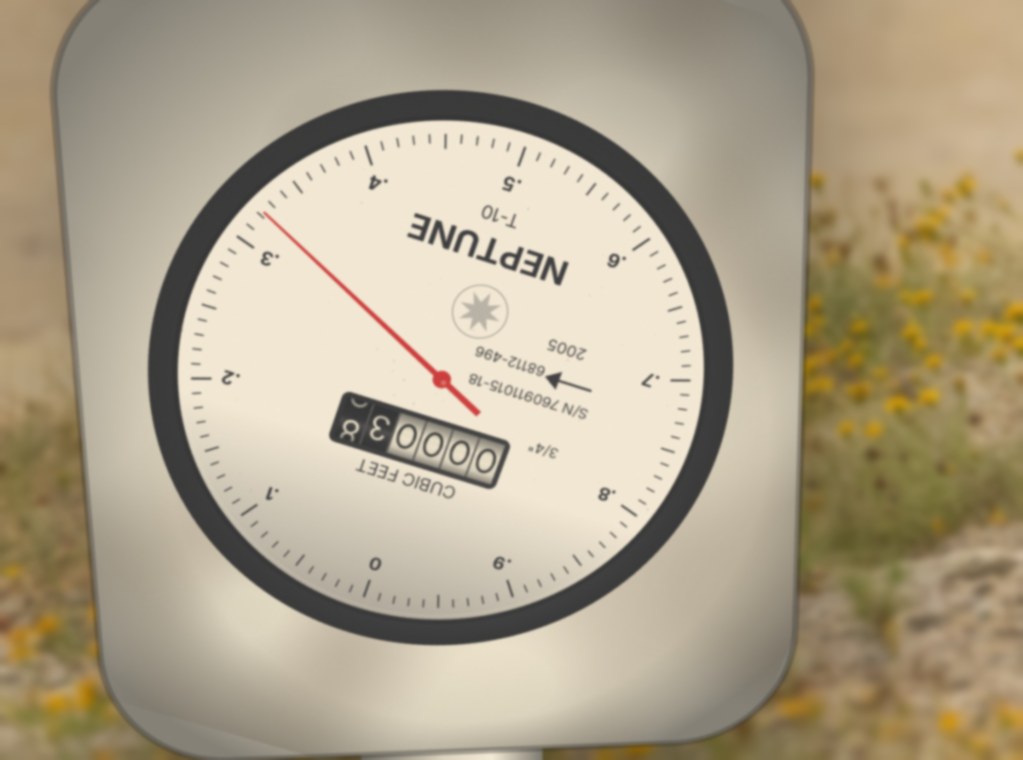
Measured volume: 38.32 ft³
